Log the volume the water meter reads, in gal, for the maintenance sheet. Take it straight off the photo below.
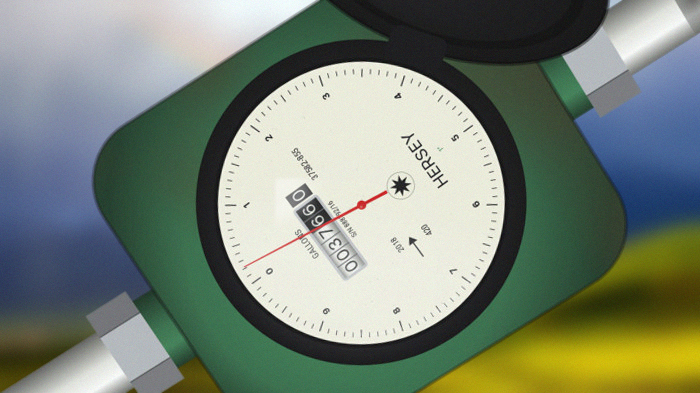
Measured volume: 37660.2 gal
